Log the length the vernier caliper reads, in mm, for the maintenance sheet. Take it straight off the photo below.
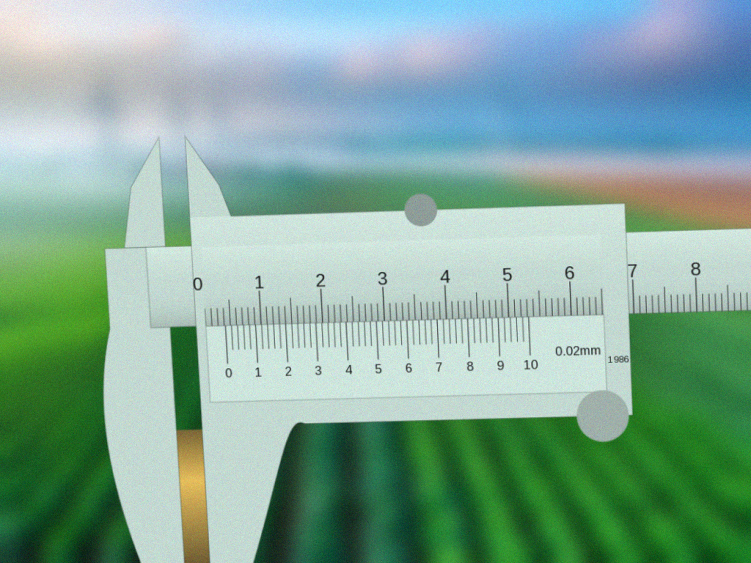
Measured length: 4.2 mm
